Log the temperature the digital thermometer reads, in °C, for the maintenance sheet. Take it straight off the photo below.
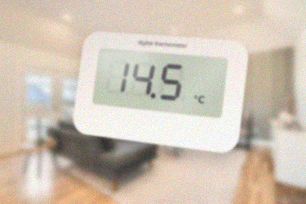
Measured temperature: 14.5 °C
